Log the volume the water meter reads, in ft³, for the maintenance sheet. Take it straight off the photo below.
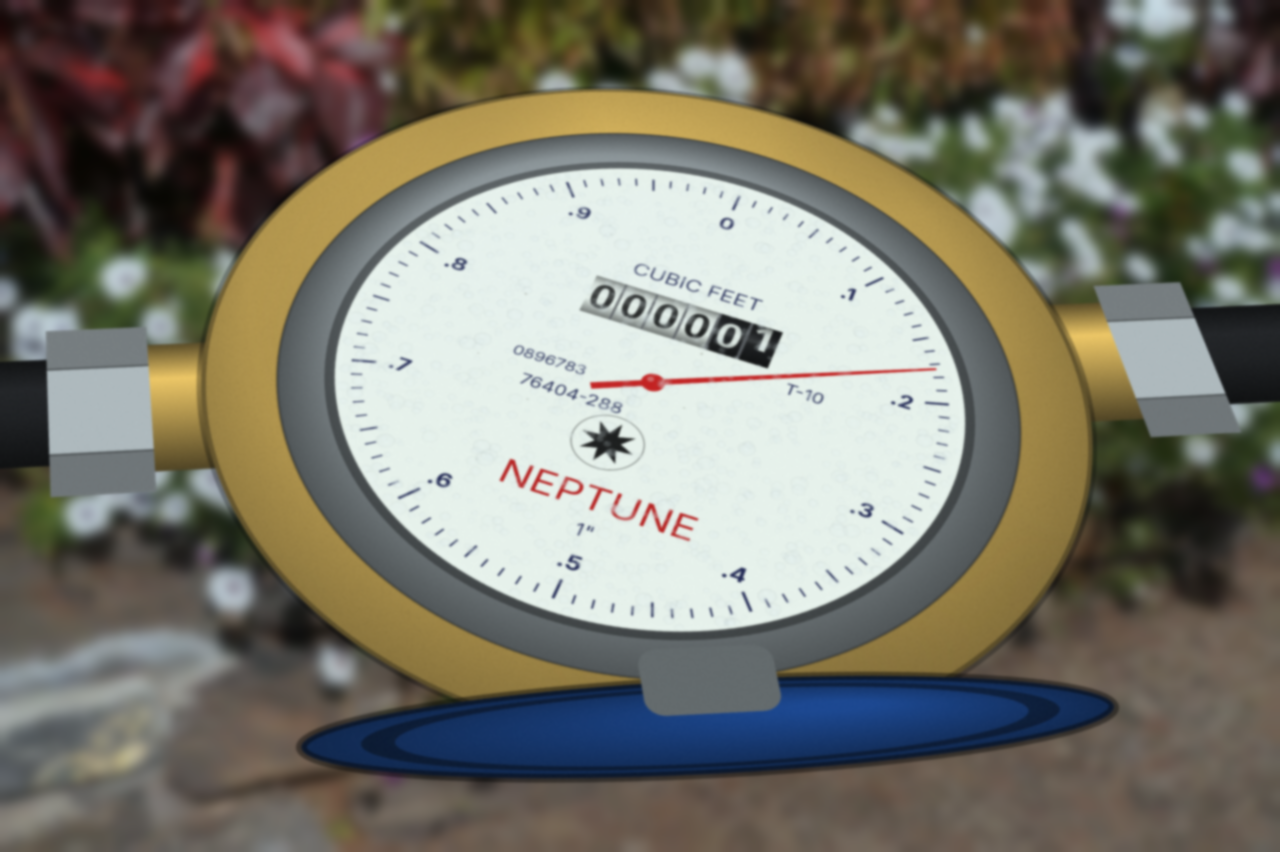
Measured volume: 1.17 ft³
